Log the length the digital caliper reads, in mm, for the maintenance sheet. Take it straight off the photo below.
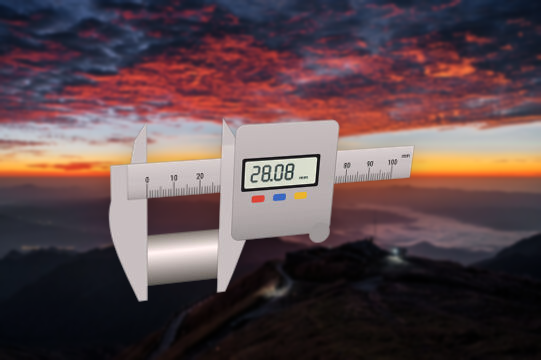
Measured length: 28.08 mm
